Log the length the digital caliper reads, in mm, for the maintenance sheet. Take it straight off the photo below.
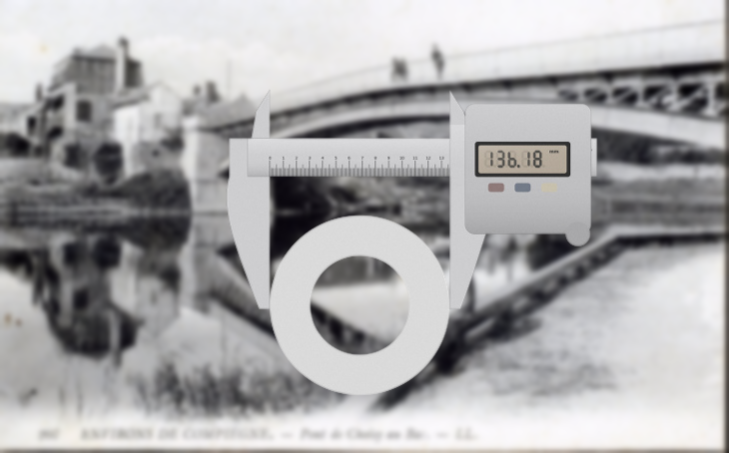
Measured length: 136.18 mm
